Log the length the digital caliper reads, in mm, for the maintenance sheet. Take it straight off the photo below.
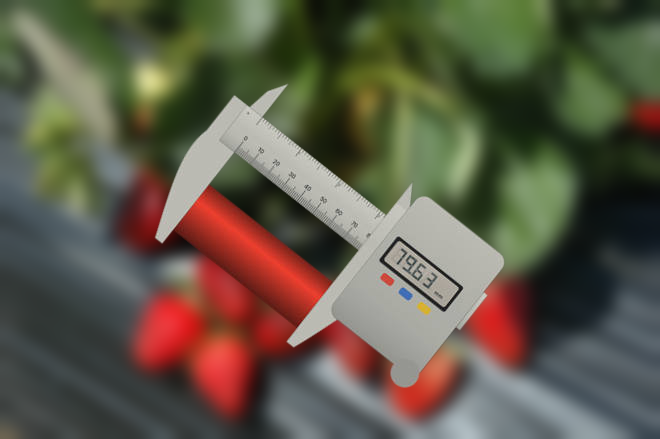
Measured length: 79.63 mm
